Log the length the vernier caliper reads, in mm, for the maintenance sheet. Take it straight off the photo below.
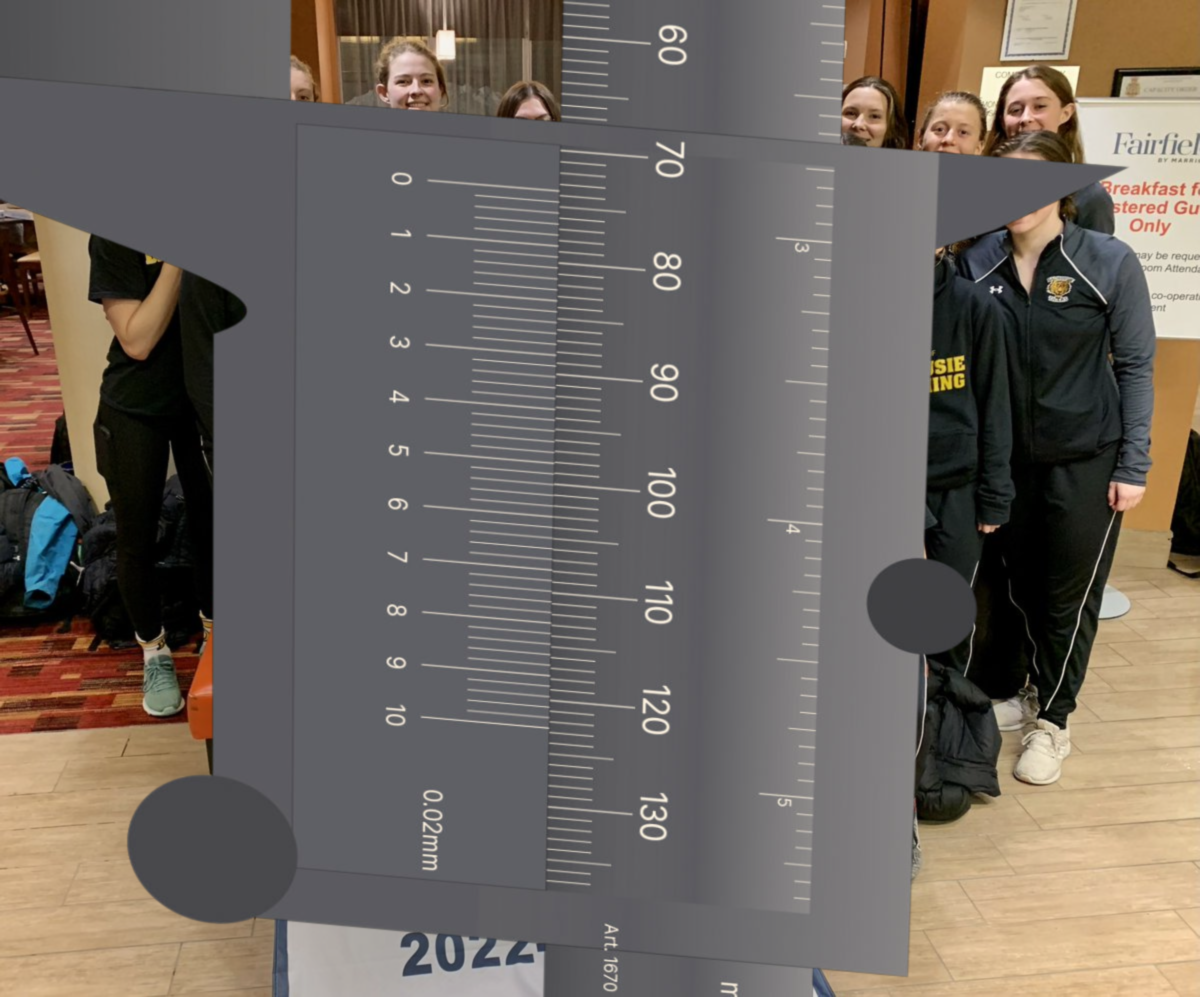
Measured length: 73.6 mm
